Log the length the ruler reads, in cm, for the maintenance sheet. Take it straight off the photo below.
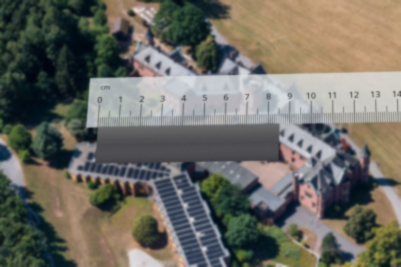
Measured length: 8.5 cm
